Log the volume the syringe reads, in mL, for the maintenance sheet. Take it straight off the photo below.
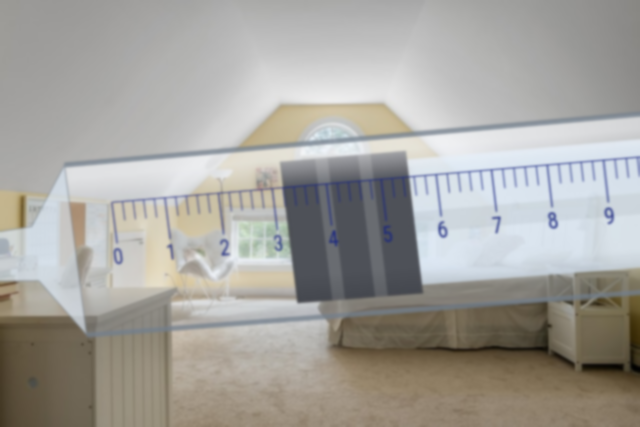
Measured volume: 3.2 mL
